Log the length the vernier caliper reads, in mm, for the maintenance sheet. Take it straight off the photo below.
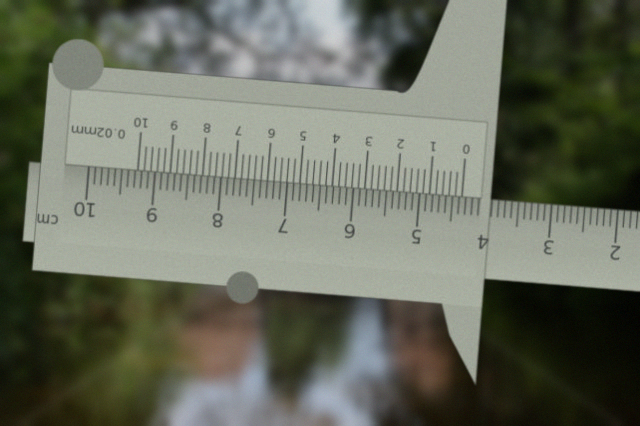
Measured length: 43.6 mm
